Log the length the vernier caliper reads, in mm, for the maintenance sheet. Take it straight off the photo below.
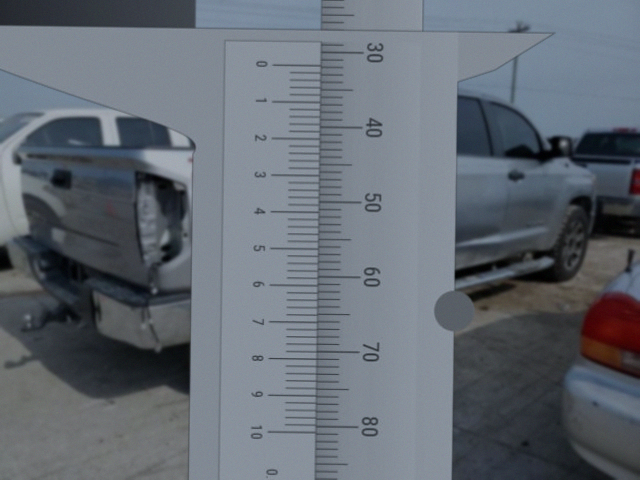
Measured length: 31.8 mm
